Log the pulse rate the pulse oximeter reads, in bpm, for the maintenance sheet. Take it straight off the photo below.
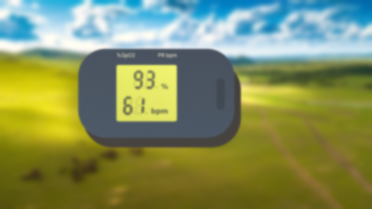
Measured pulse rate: 61 bpm
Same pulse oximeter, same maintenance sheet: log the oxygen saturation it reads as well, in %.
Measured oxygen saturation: 93 %
